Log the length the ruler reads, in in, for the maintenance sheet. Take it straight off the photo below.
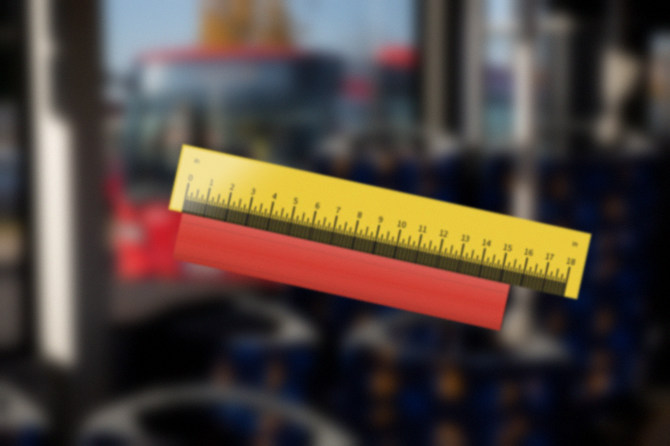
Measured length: 15.5 in
